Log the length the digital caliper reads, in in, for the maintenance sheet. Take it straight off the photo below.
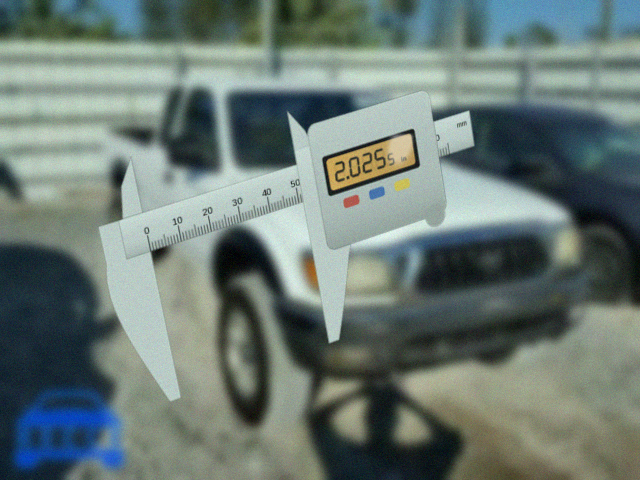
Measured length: 2.0255 in
